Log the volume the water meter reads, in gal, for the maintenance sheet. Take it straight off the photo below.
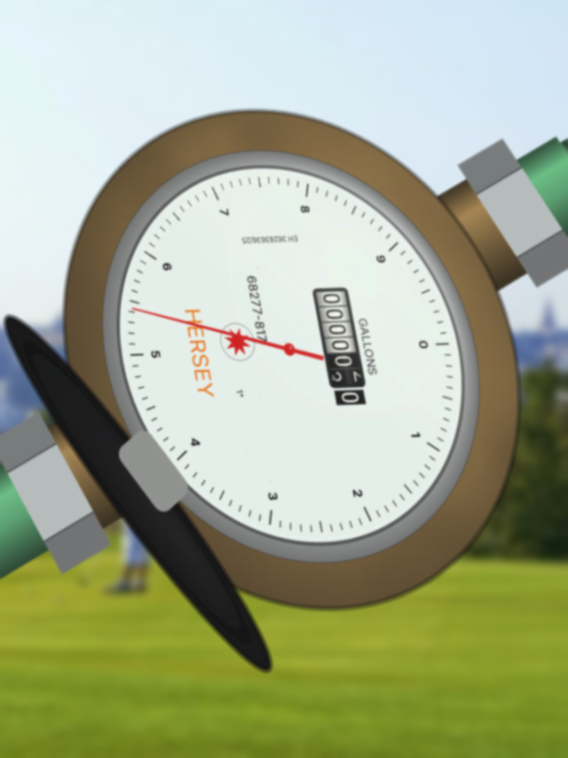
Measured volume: 25.4 gal
